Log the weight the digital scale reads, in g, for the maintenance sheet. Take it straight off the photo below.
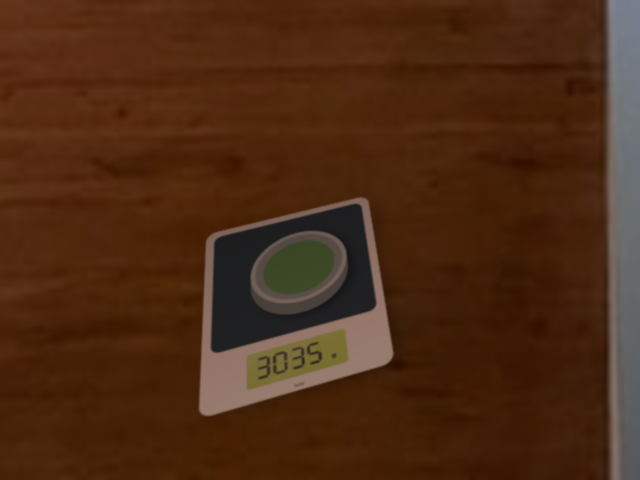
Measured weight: 3035 g
